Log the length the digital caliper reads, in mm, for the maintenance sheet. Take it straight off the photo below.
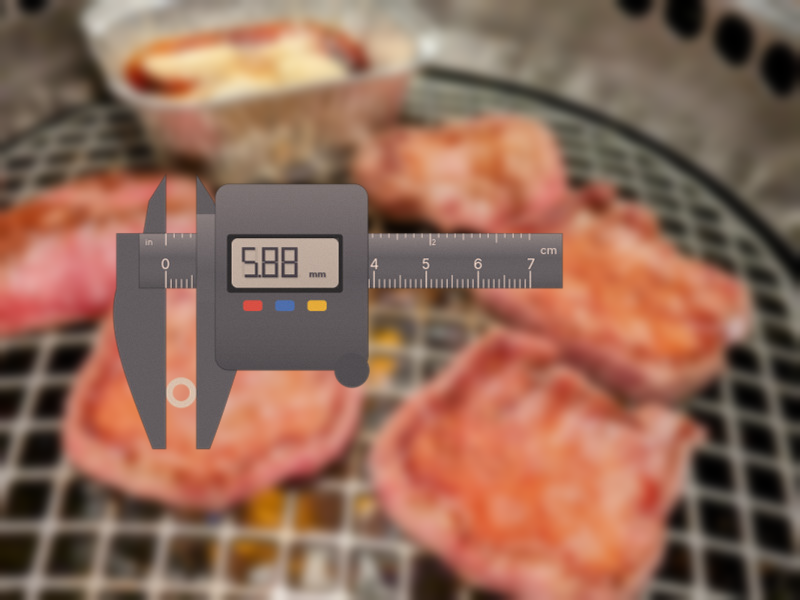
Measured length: 5.88 mm
